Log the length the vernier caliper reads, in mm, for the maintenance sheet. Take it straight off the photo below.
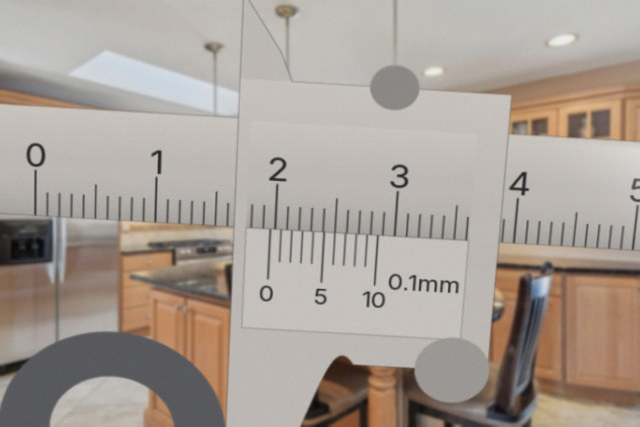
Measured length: 19.6 mm
